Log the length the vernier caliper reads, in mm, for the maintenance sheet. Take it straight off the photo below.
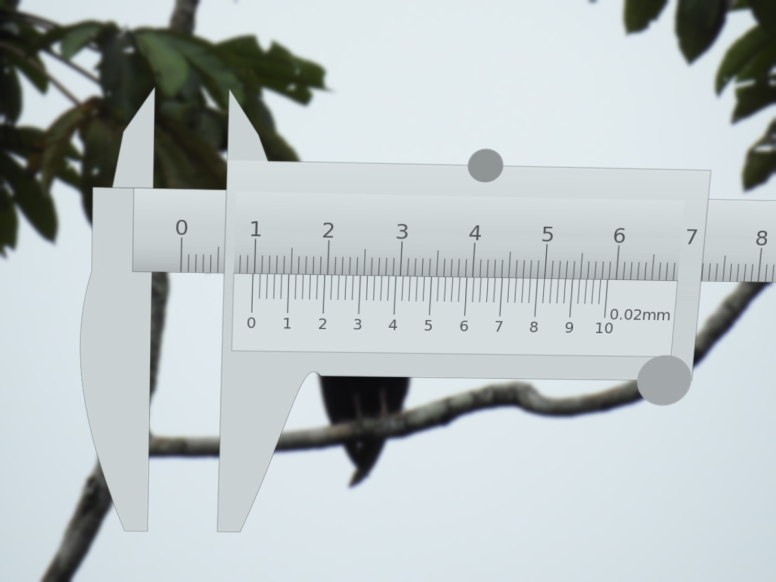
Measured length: 9.8 mm
